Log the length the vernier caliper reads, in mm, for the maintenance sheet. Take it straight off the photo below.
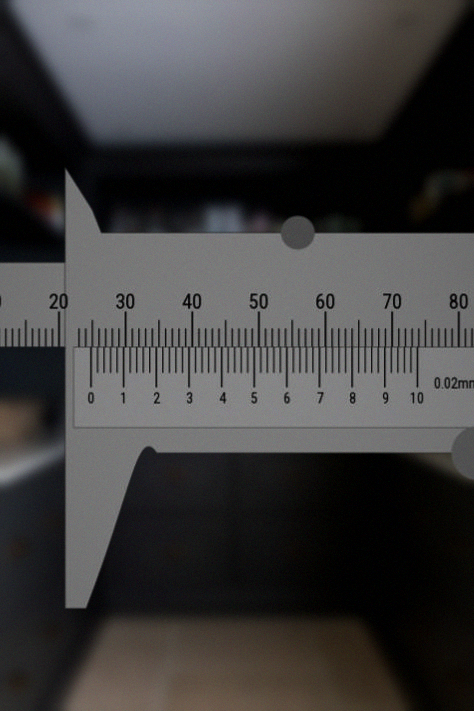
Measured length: 24.8 mm
